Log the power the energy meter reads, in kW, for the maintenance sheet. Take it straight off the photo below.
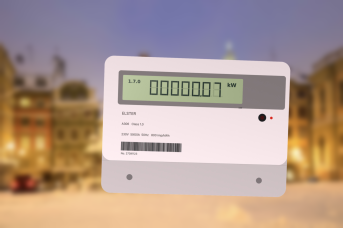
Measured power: 0.07 kW
